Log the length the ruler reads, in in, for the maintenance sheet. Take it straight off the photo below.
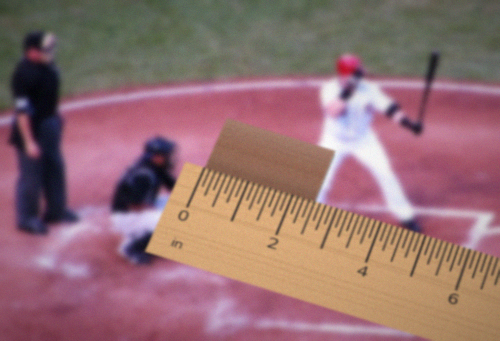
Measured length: 2.5 in
